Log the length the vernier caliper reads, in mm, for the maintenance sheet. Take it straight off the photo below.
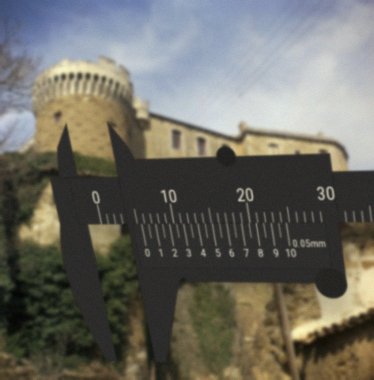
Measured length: 5.6 mm
